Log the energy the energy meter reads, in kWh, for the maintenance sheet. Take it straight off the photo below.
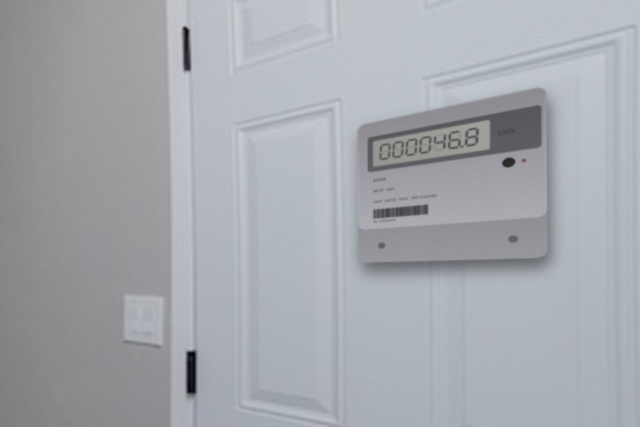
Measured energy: 46.8 kWh
